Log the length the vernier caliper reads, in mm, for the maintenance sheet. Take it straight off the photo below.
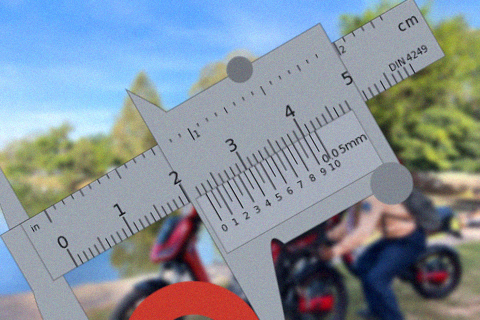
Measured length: 22.8 mm
